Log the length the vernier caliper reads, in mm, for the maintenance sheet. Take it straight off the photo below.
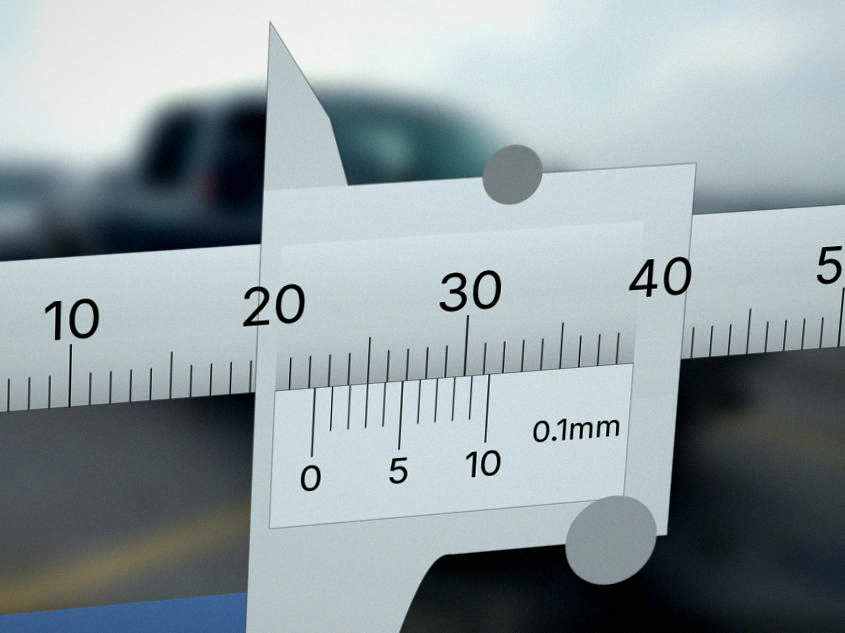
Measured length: 22.3 mm
